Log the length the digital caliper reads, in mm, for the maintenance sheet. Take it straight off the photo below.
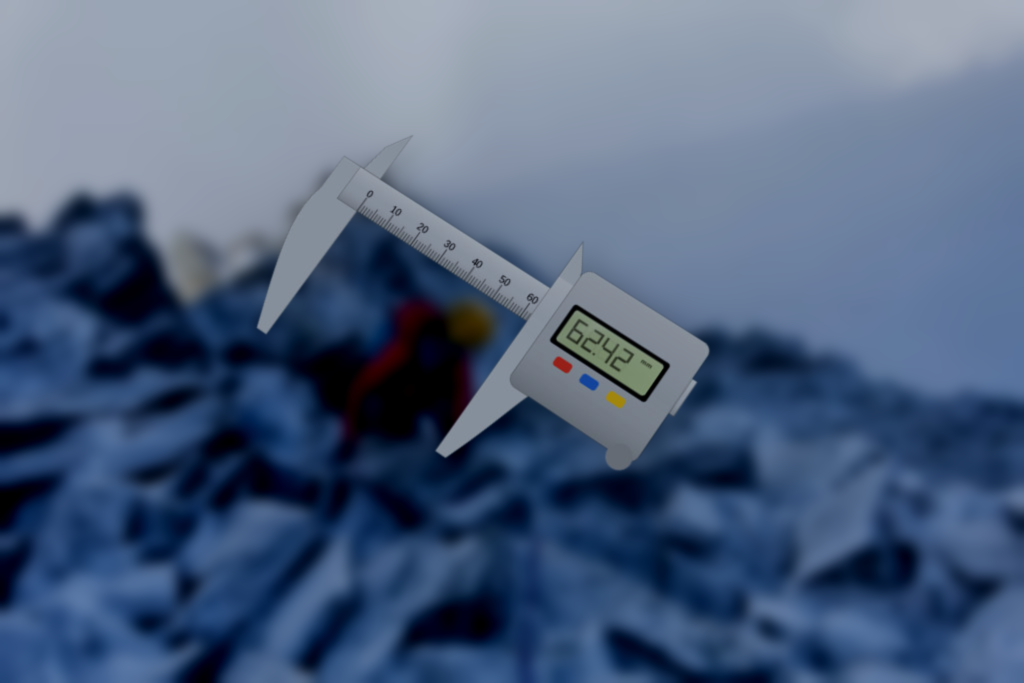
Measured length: 62.42 mm
